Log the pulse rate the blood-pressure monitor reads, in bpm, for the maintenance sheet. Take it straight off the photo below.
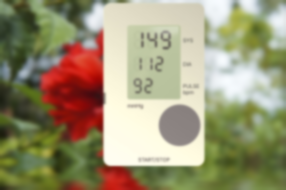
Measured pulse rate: 92 bpm
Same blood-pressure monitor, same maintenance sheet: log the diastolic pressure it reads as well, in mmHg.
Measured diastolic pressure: 112 mmHg
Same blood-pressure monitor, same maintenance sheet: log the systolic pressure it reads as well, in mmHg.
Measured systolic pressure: 149 mmHg
